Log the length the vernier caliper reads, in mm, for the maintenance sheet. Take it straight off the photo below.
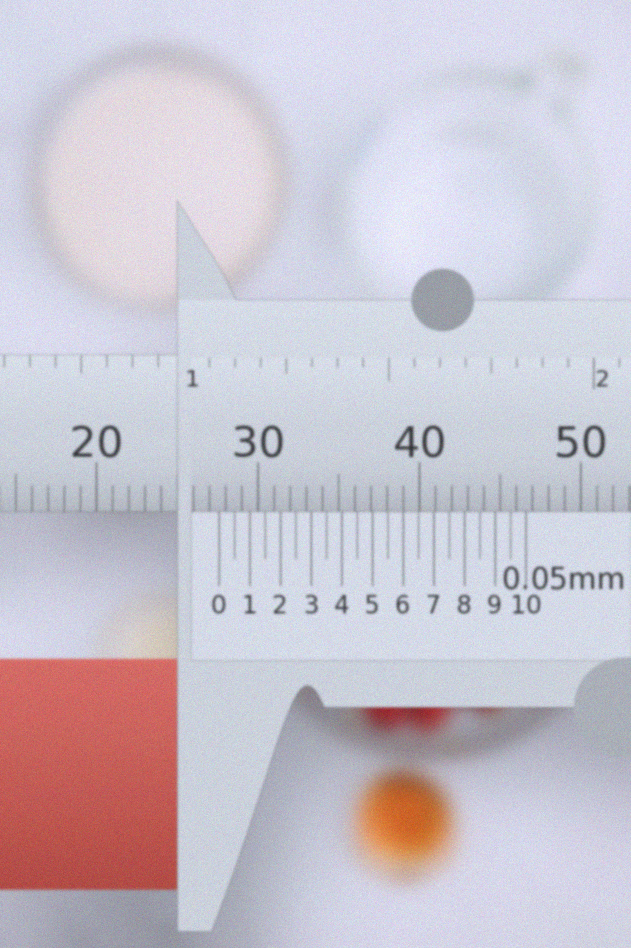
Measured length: 27.6 mm
